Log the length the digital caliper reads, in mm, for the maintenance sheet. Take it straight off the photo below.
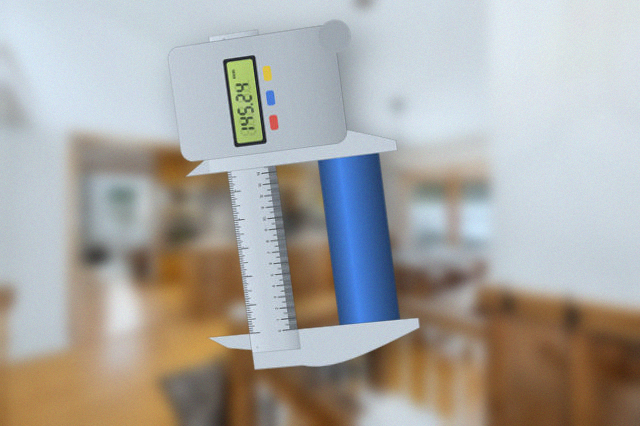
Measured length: 145.24 mm
